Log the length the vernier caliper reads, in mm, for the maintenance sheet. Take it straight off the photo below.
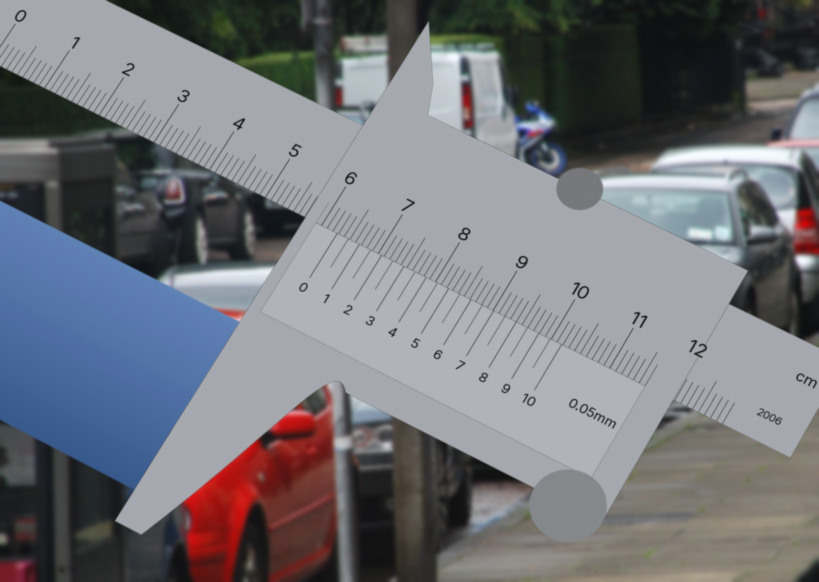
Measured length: 62.8 mm
